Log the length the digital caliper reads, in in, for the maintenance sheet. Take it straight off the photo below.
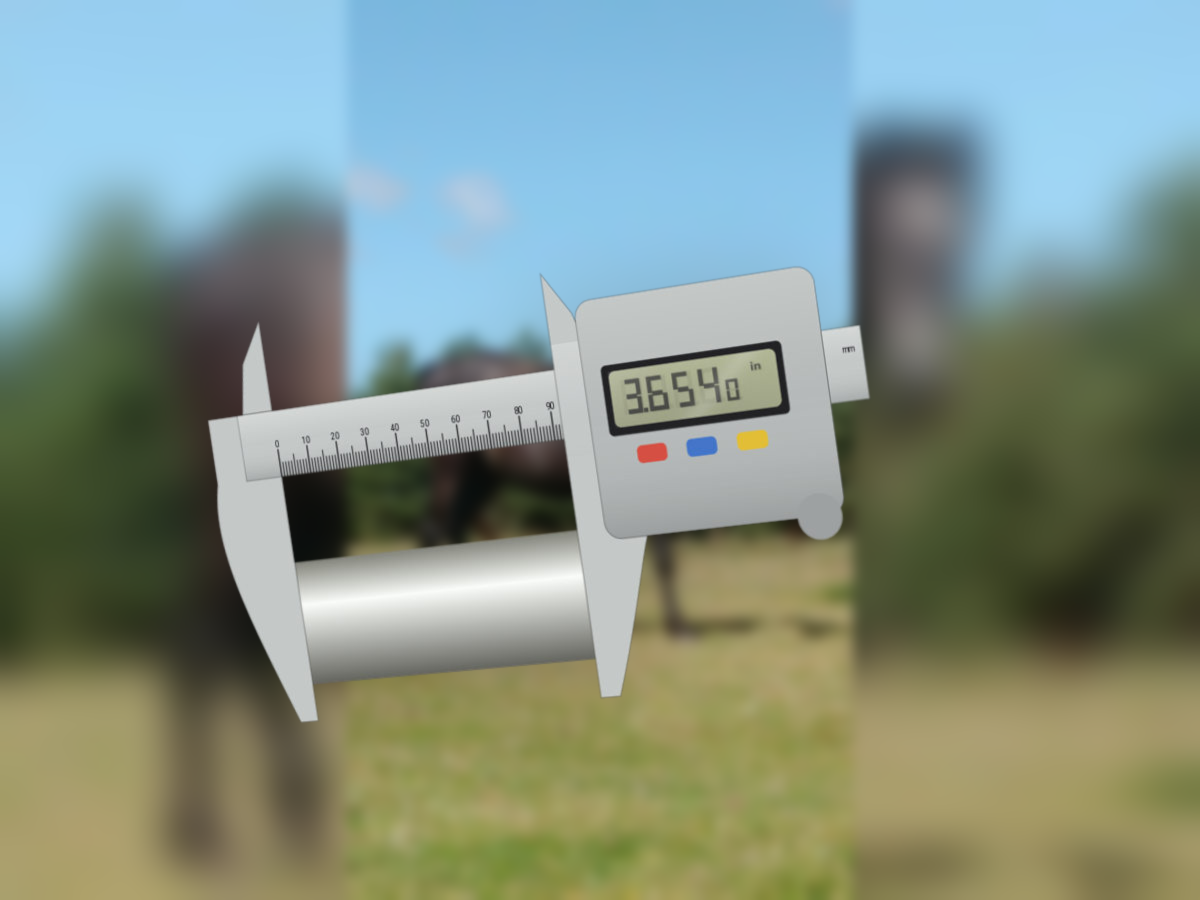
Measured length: 3.6540 in
